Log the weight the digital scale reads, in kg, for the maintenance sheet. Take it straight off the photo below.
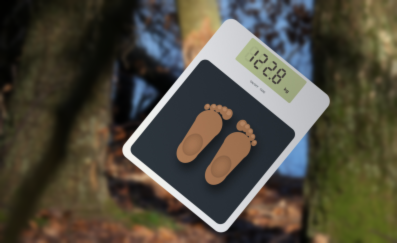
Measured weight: 122.8 kg
